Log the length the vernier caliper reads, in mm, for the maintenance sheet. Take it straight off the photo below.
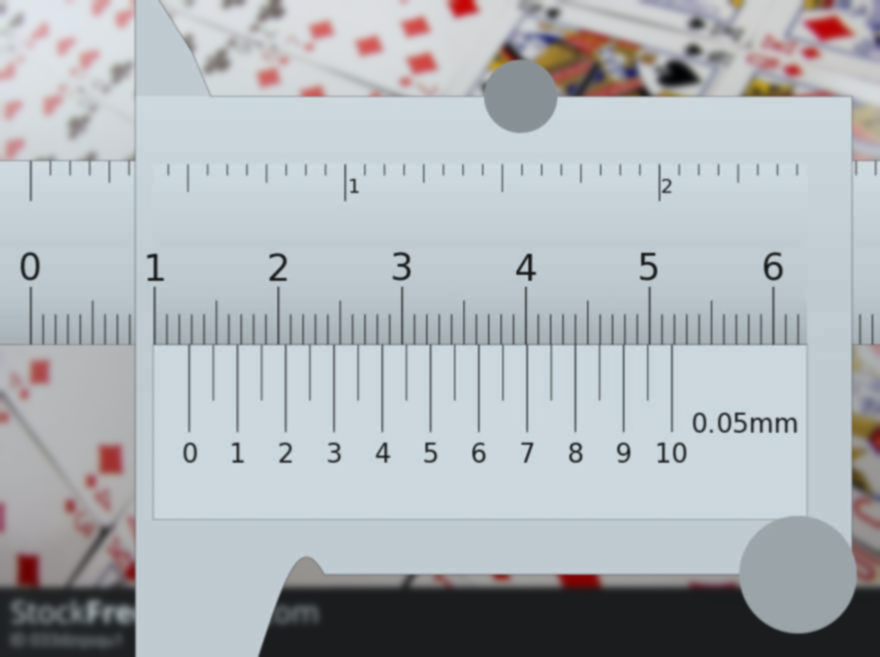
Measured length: 12.8 mm
